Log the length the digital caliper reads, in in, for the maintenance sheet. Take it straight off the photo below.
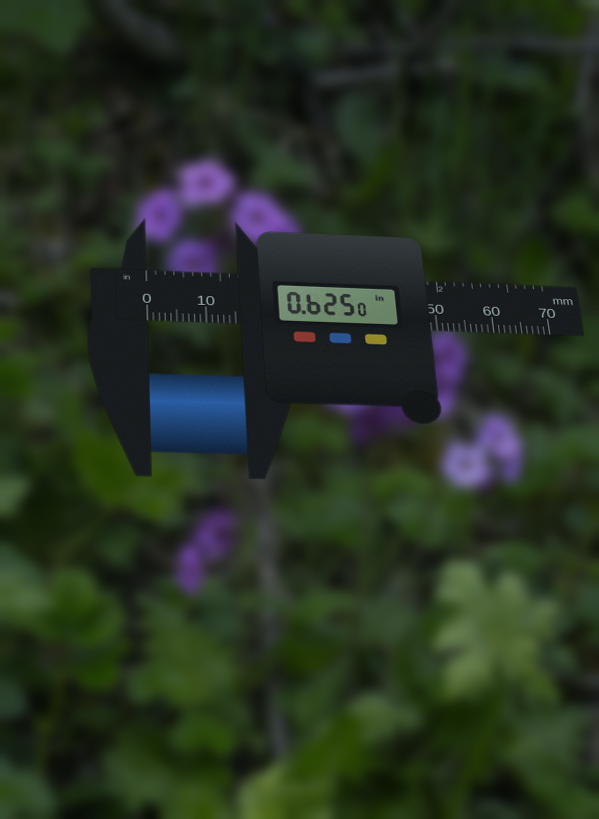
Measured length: 0.6250 in
